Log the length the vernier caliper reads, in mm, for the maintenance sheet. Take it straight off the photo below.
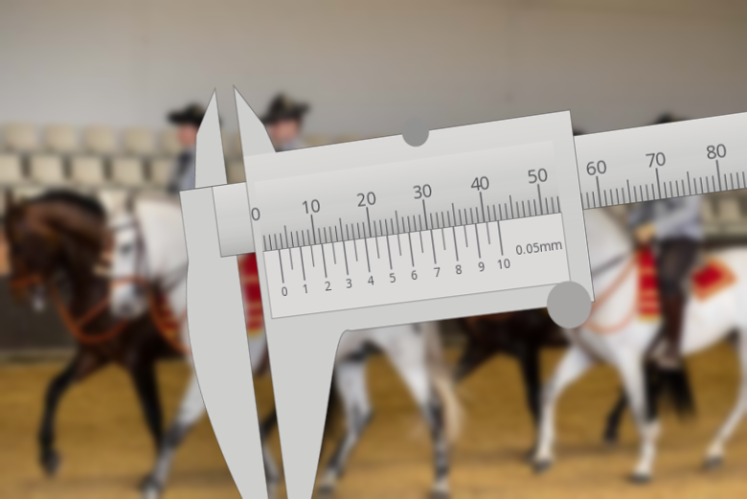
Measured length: 3.4 mm
